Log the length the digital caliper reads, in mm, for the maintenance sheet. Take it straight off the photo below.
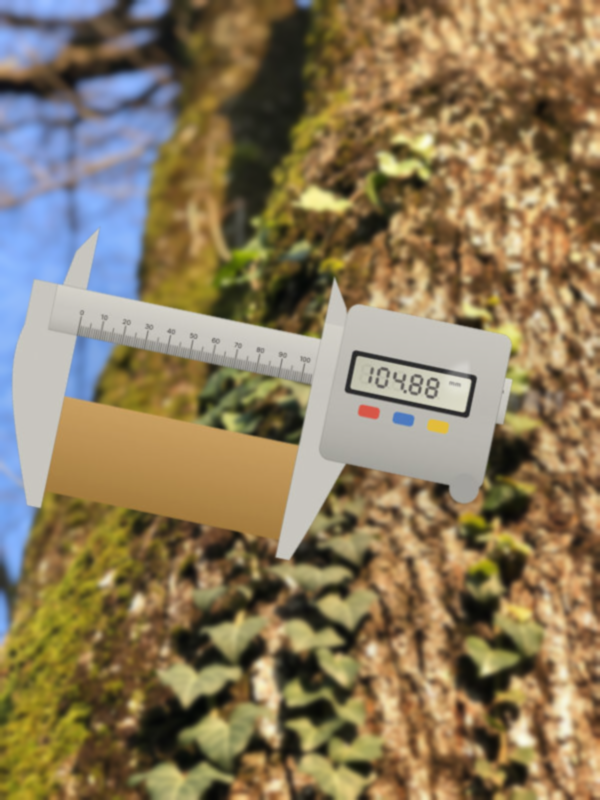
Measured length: 104.88 mm
